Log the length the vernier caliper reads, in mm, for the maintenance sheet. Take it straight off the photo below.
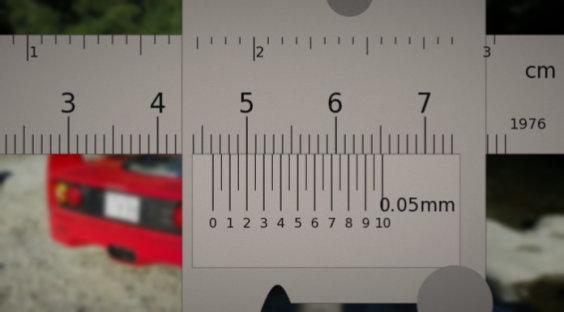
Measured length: 46.2 mm
